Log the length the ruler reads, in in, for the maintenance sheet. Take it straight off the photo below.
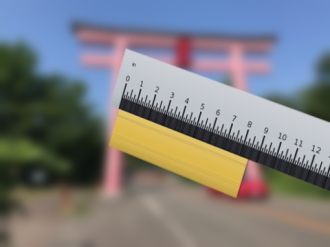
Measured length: 8.5 in
